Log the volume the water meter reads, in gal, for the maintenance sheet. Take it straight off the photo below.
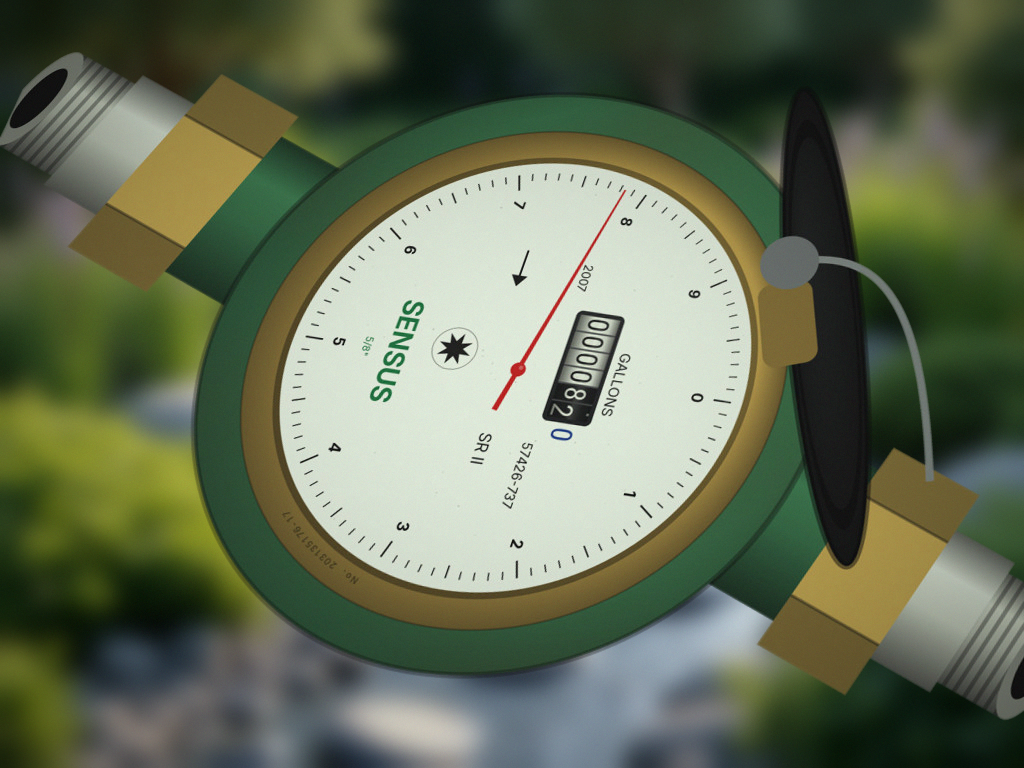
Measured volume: 817.8 gal
